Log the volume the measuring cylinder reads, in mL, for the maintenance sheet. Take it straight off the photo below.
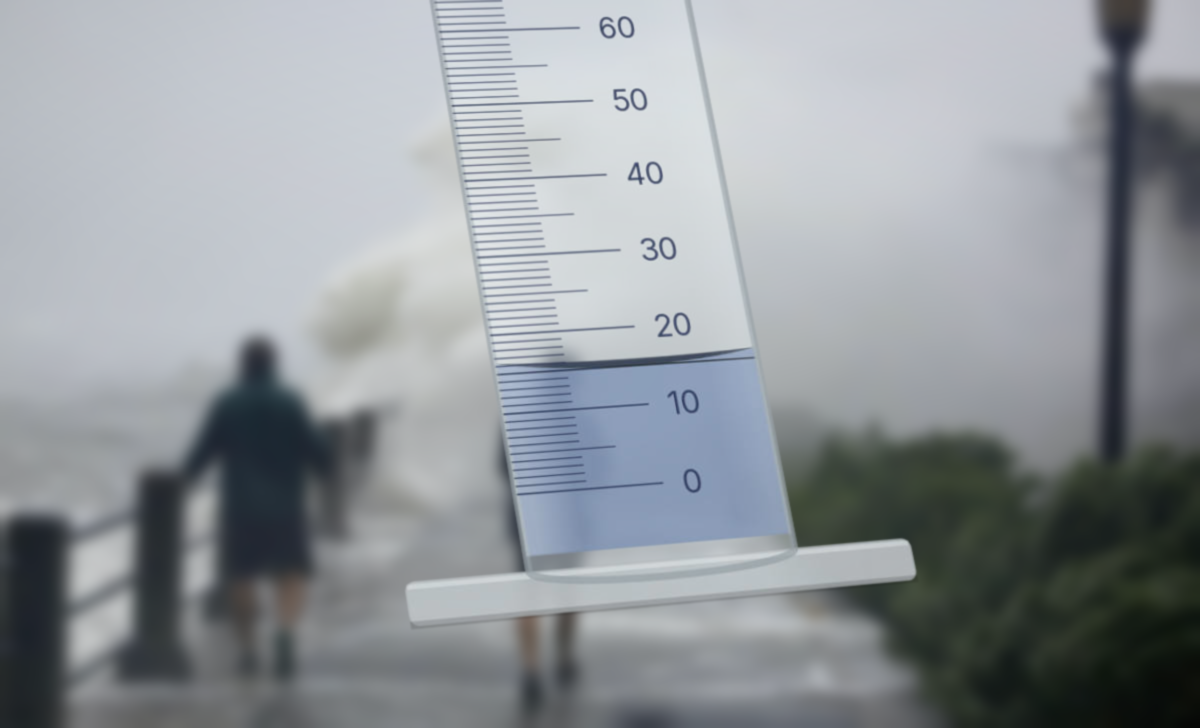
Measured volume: 15 mL
